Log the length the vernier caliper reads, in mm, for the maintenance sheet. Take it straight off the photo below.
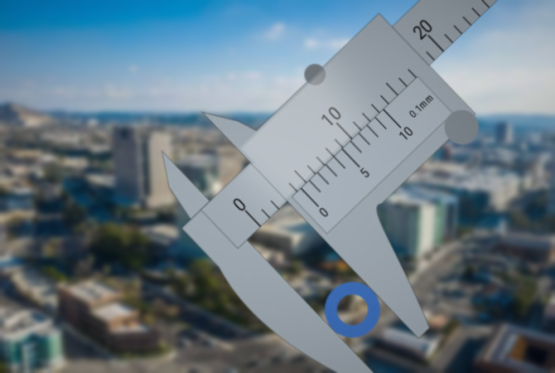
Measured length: 4.4 mm
